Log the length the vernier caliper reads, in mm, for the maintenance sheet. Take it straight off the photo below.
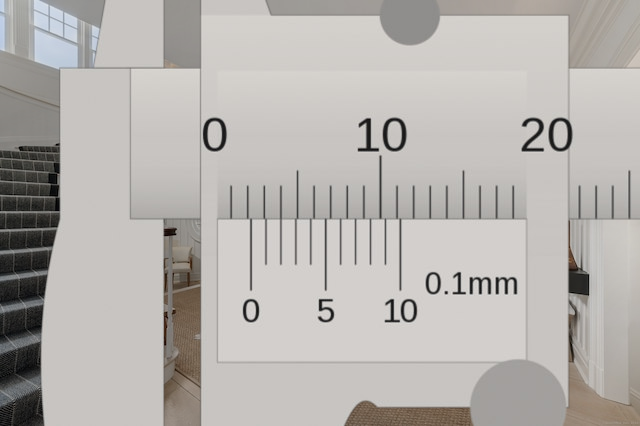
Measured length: 2.2 mm
